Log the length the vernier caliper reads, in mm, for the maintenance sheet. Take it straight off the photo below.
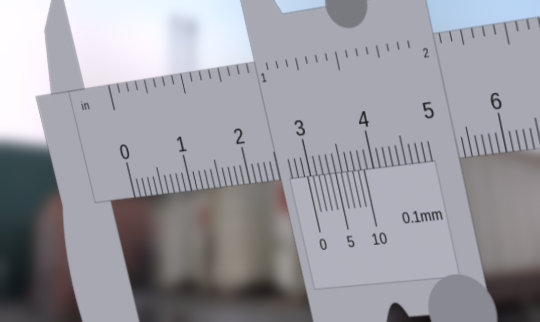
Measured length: 29.5 mm
